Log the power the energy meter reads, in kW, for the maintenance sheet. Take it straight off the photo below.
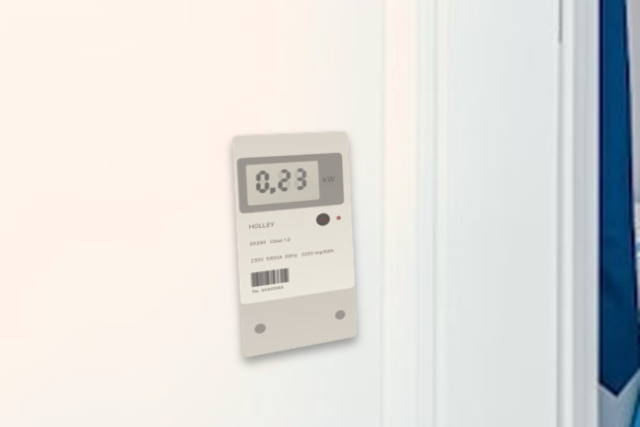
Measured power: 0.23 kW
